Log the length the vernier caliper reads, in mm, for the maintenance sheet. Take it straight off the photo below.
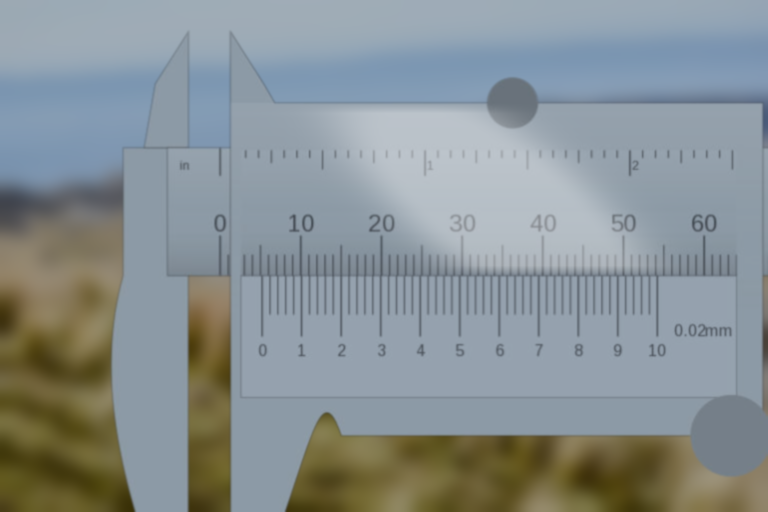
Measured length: 5.2 mm
